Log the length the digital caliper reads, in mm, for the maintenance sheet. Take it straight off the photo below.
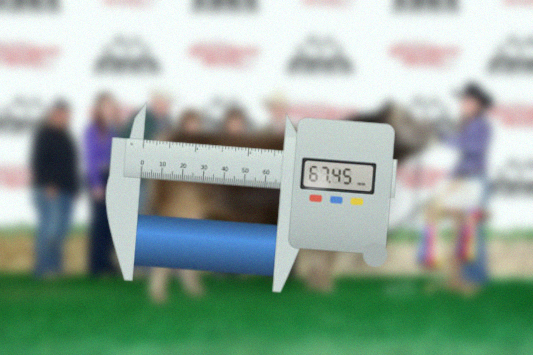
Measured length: 67.45 mm
